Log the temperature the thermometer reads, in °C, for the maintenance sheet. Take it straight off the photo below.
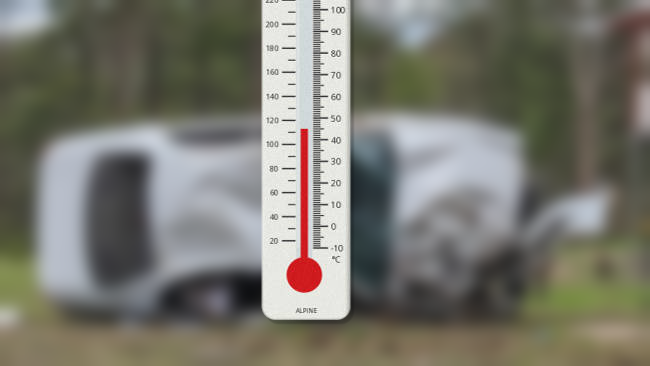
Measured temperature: 45 °C
